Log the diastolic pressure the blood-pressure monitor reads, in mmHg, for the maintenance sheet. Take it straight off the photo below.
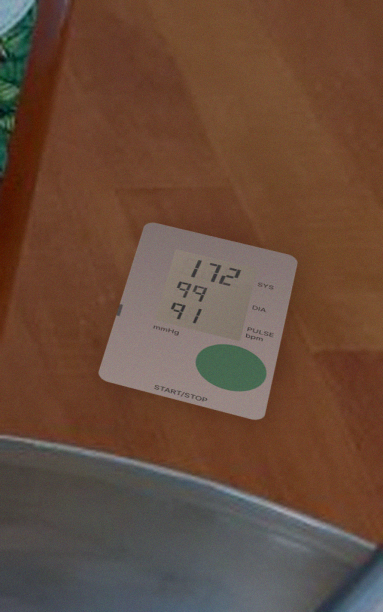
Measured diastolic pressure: 99 mmHg
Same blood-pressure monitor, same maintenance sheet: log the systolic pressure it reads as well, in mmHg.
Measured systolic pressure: 172 mmHg
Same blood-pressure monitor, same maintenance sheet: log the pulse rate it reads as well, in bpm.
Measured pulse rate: 91 bpm
